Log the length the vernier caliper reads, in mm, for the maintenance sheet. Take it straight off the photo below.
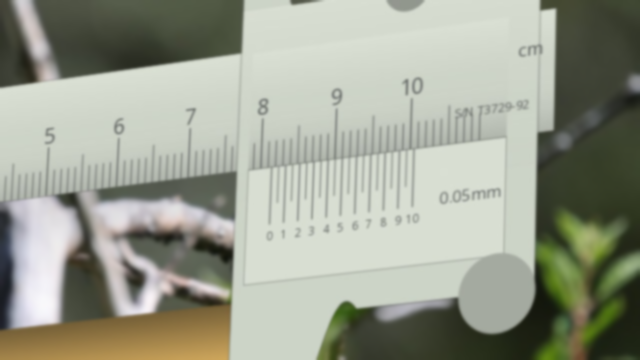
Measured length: 81.5 mm
